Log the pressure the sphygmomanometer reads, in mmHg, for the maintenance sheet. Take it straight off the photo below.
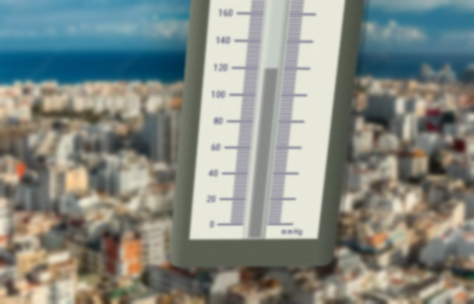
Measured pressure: 120 mmHg
